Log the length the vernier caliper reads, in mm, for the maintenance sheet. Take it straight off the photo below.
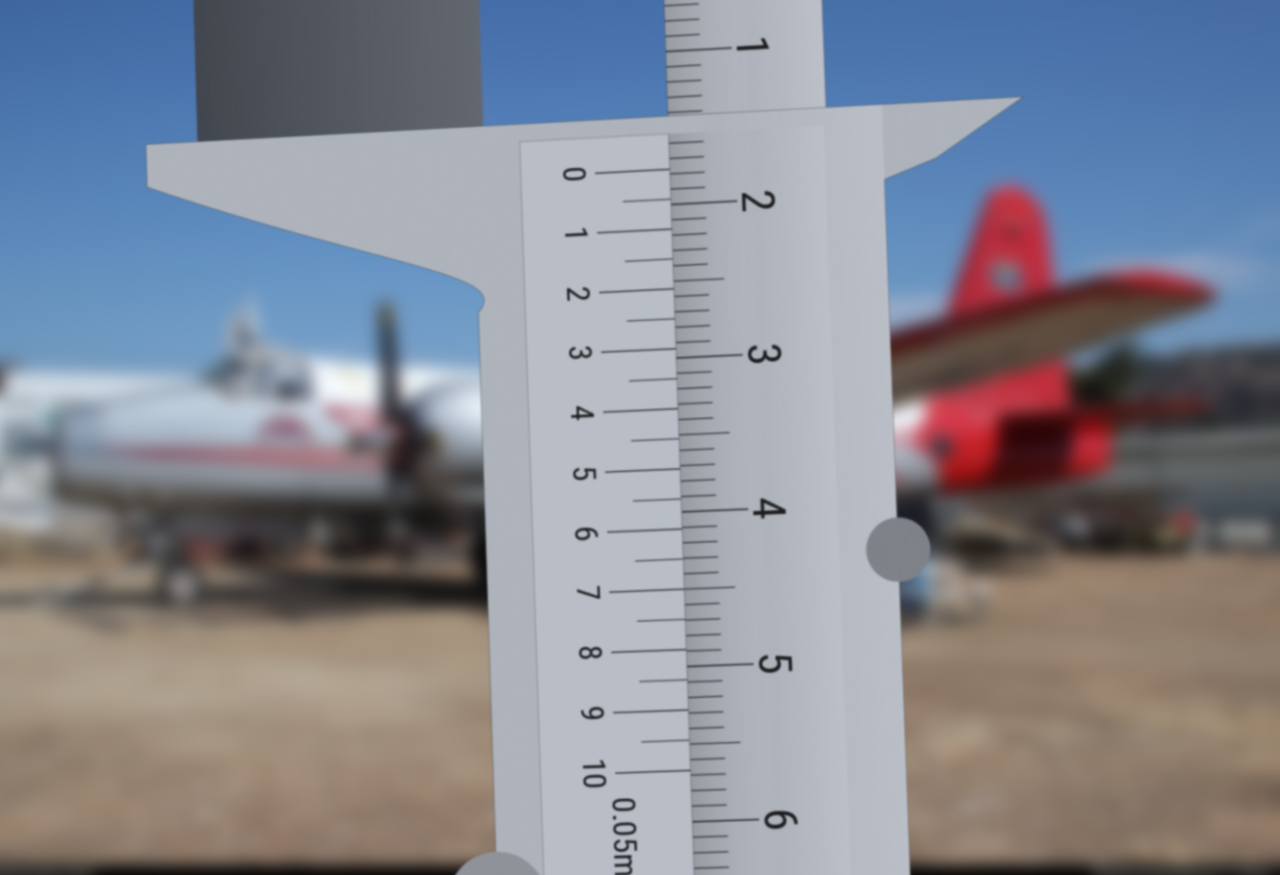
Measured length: 17.7 mm
